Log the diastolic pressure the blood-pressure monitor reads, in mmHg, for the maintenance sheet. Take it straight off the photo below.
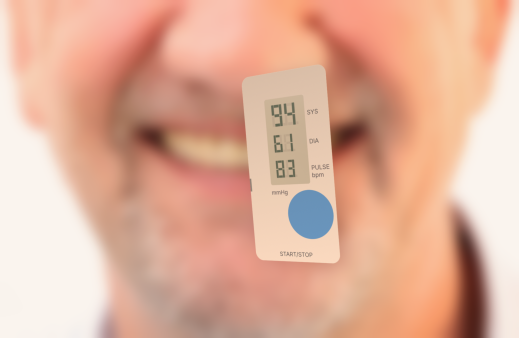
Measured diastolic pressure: 61 mmHg
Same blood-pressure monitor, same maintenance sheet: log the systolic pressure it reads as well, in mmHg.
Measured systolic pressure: 94 mmHg
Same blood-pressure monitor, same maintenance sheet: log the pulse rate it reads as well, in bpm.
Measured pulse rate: 83 bpm
